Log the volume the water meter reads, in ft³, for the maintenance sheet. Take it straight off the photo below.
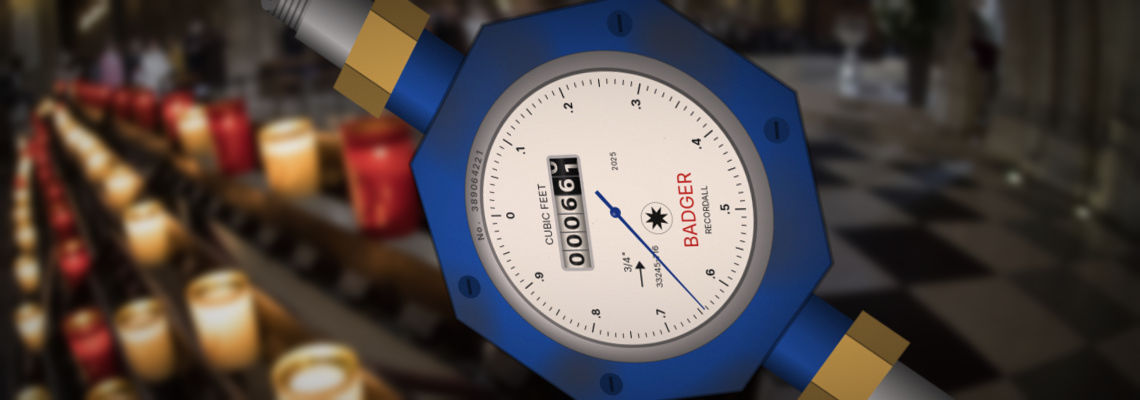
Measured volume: 660.64 ft³
